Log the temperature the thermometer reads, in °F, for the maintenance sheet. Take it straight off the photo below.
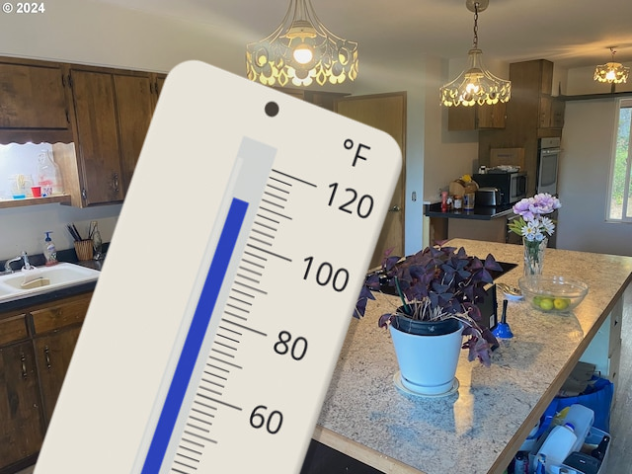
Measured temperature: 110 °F
